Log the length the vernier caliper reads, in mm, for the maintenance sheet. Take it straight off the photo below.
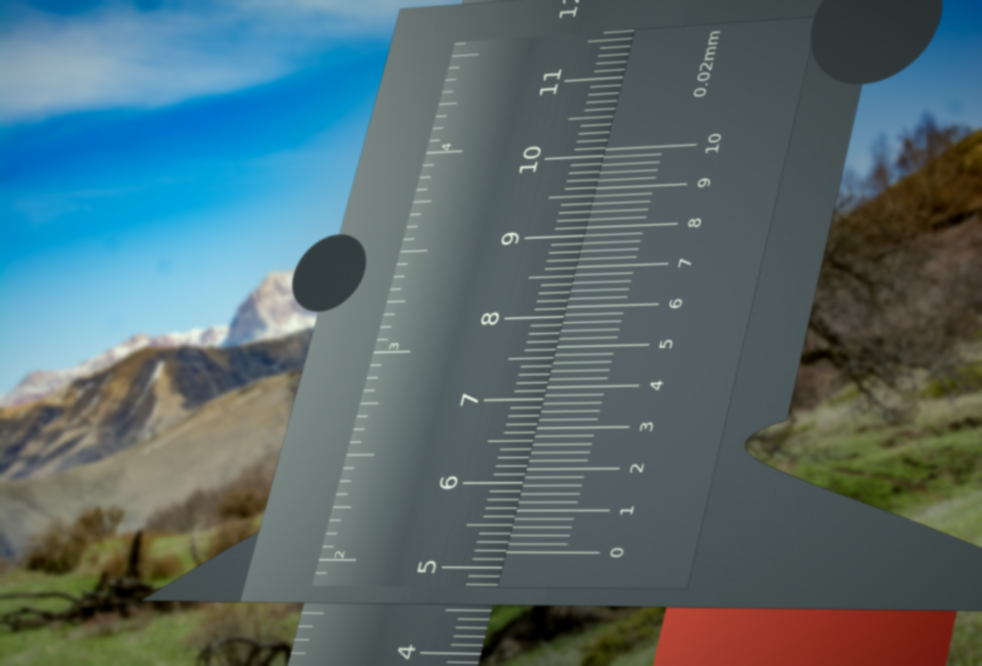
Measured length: 51.8 mm
